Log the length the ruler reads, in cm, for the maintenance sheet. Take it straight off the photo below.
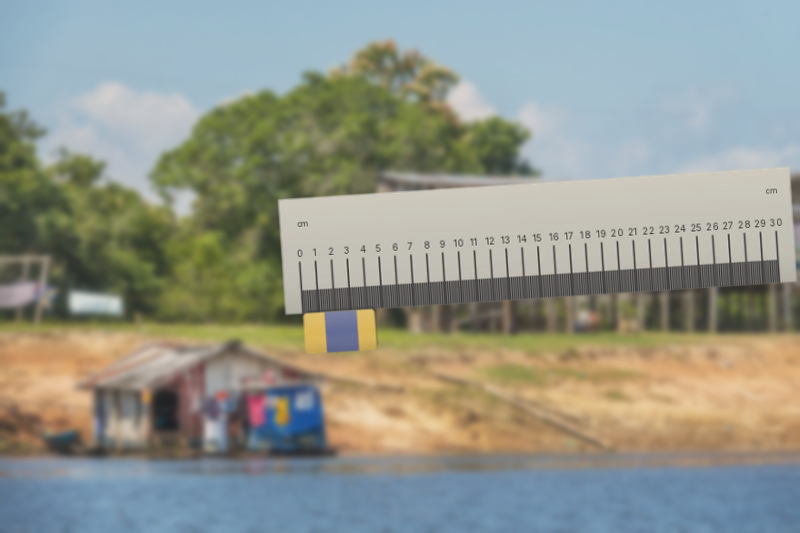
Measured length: 4.5 cm
